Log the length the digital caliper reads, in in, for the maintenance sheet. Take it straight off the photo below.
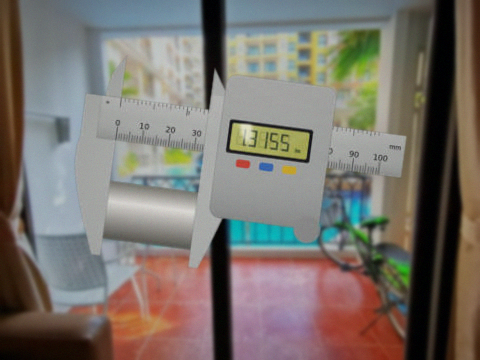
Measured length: 1.3155 in
